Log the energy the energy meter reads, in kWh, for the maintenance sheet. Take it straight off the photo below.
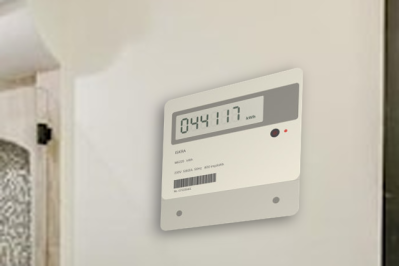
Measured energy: 44117 kWh
